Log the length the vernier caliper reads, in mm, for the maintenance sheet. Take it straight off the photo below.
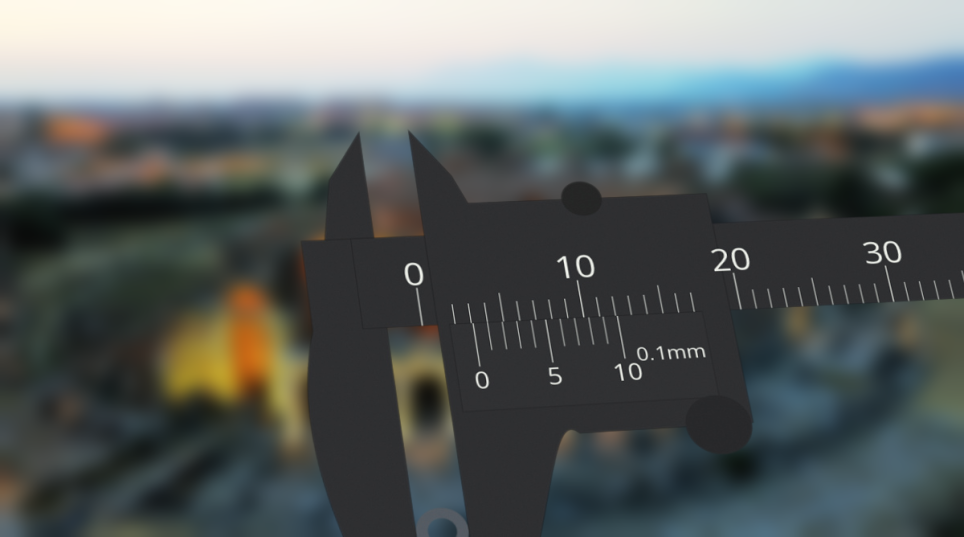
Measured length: 3.1 mm
